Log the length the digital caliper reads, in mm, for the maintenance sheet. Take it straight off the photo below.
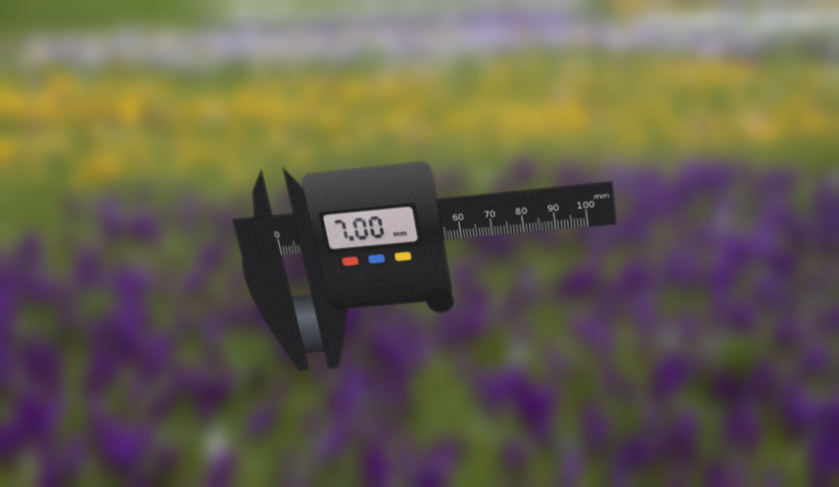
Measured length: 7.00 mm
